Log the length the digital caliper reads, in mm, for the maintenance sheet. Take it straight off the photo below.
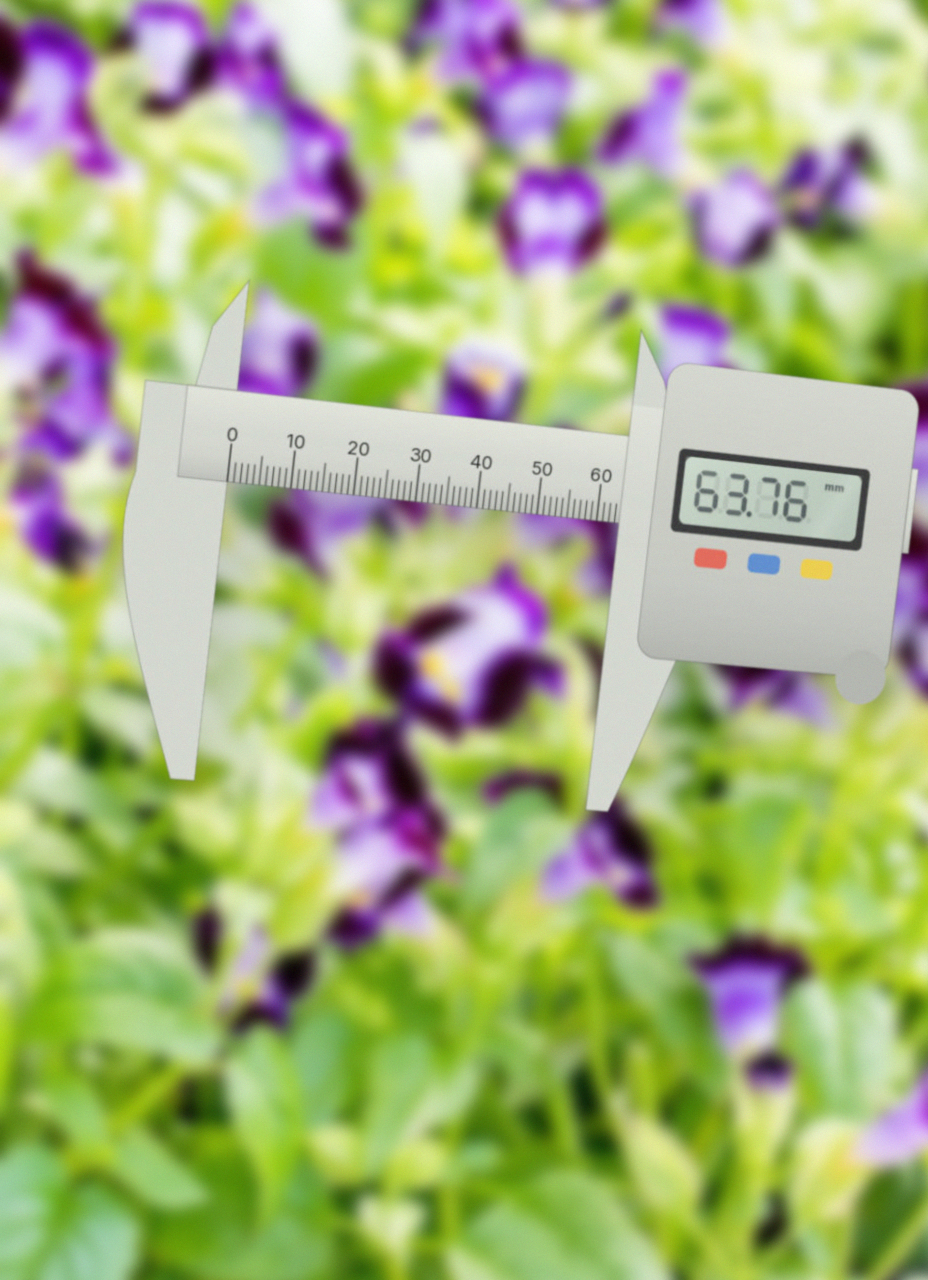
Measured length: 63.76 mm
